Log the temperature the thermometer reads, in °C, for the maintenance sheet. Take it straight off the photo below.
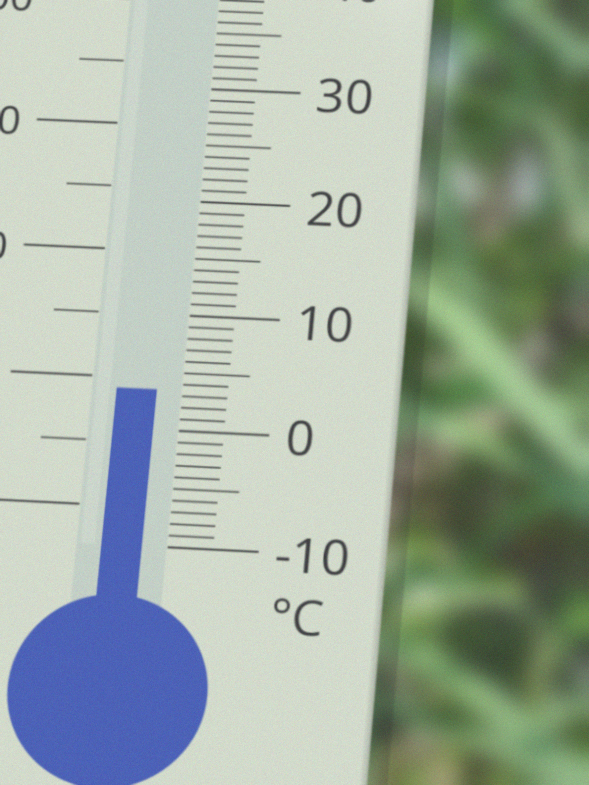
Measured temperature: 3.5 °C
